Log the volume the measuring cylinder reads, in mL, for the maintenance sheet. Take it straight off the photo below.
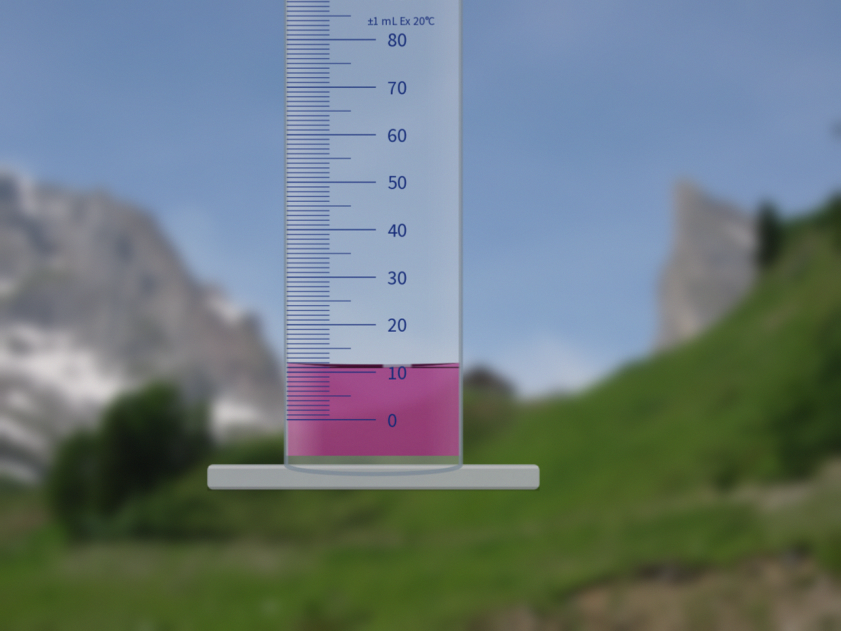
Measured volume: 11 mL
